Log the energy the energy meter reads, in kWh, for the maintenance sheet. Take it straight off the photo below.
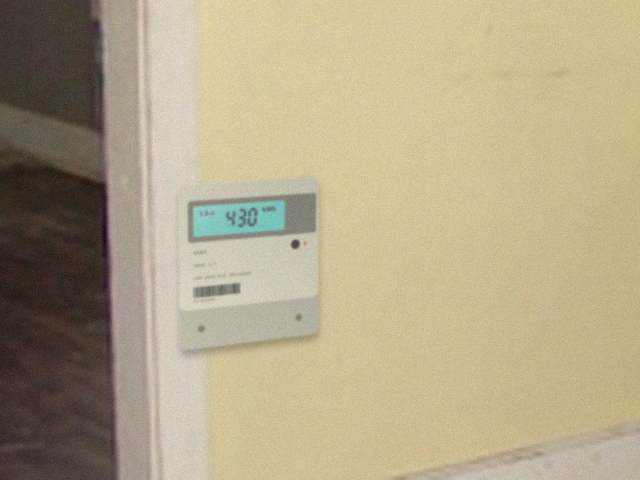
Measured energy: 430 kWh
